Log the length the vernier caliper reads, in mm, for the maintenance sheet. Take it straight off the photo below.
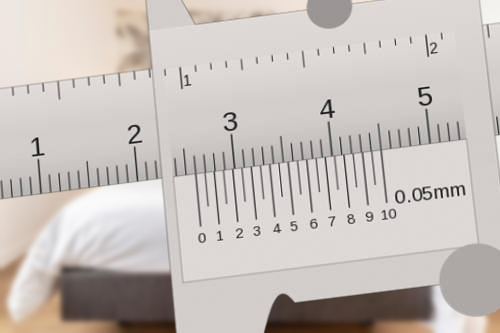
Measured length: 26.0 mm
